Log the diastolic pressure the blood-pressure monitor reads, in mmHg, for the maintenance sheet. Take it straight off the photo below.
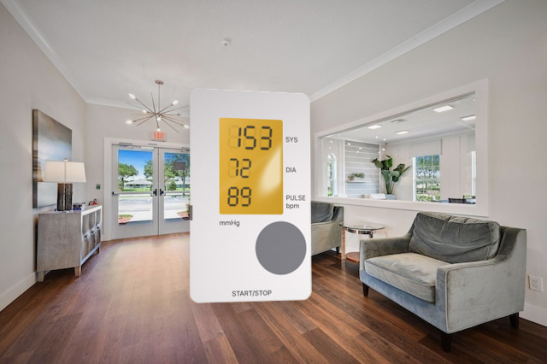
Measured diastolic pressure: 72 mmHg
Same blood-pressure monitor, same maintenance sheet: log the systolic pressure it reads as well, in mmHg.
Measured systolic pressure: 153 mmHg
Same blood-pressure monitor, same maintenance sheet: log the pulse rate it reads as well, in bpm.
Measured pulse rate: 89 bpm
